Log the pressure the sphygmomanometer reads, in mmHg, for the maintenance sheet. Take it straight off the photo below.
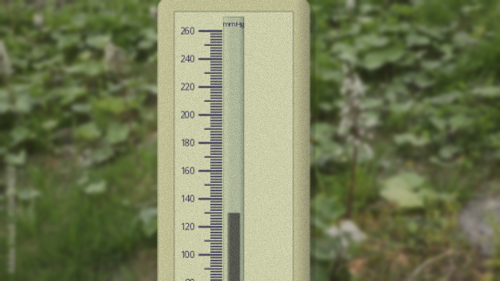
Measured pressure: 130 mmHg
